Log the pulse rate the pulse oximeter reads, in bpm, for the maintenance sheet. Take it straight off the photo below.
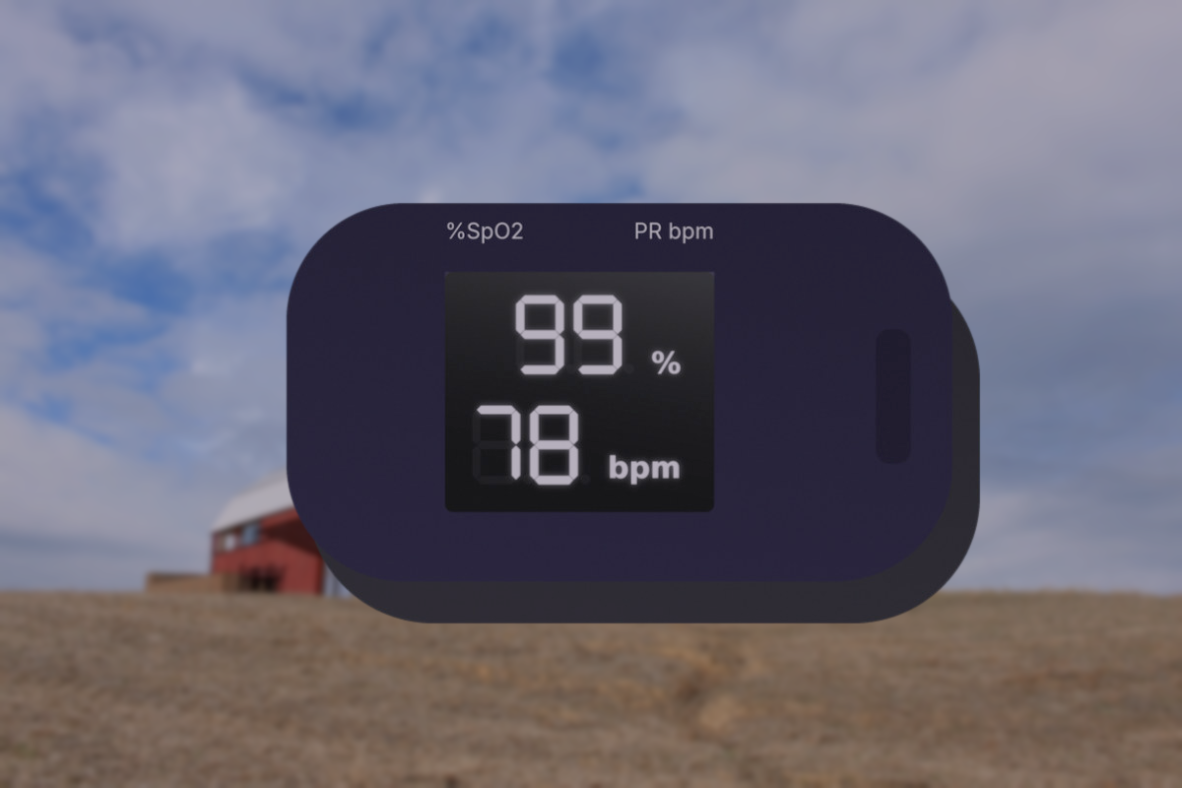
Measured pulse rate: 78 bpm
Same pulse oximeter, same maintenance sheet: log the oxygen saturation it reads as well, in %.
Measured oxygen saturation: 99 %
